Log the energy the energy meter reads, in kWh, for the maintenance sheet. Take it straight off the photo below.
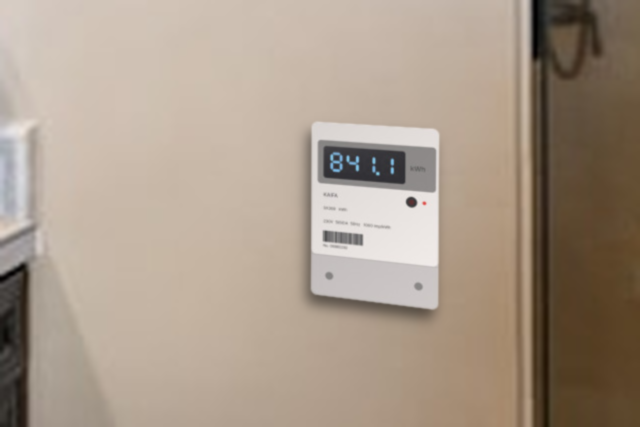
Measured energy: 841.1 kWh
